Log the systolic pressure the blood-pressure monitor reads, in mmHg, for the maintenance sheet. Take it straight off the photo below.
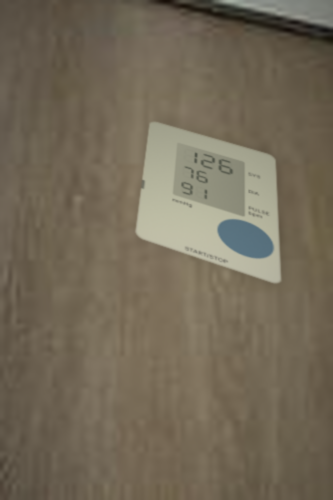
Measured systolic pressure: 126 mmHg
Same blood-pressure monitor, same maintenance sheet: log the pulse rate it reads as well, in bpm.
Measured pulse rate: 91 bpm
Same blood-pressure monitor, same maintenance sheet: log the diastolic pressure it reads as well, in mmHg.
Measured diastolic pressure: 76 mmHg
